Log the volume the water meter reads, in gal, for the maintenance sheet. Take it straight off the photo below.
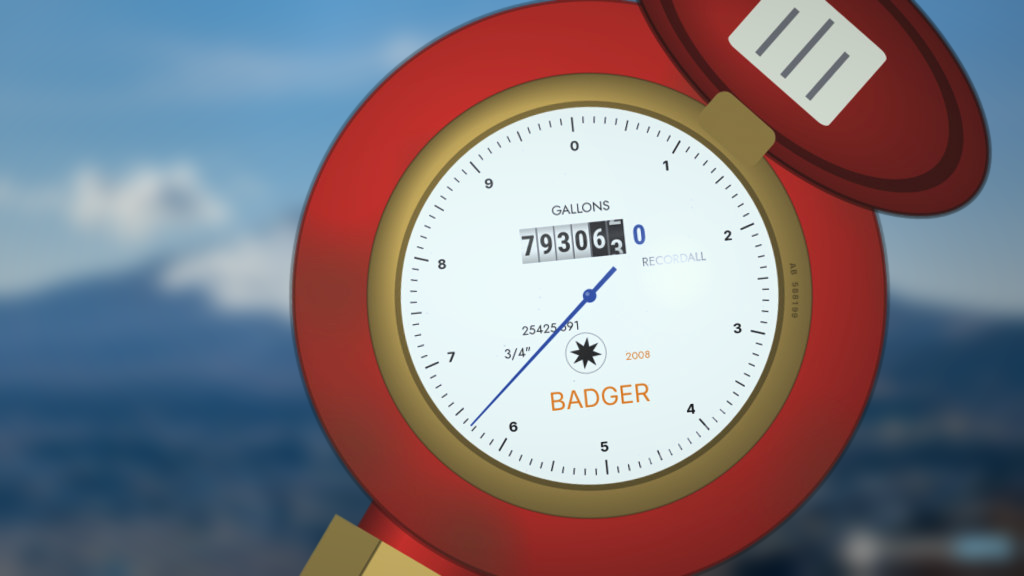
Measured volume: 7930626.3 gal
